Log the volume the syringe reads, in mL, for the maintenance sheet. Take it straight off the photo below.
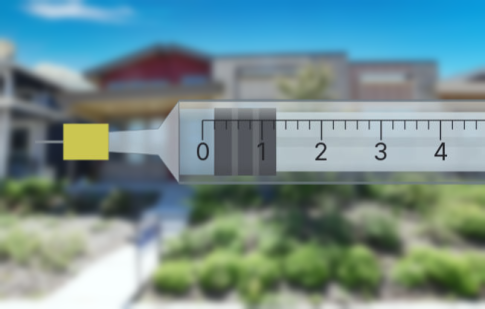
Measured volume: 0.2 mL
